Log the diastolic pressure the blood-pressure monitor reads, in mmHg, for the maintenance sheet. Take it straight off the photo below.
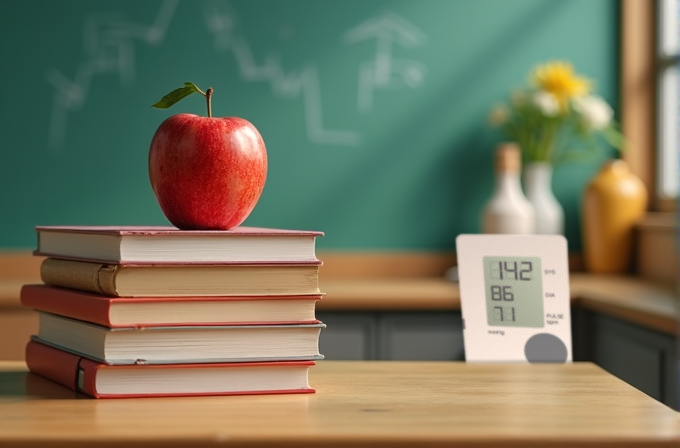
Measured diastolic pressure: 86 mmHg
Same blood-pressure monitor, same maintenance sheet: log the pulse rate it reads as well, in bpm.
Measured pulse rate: 71 bpm
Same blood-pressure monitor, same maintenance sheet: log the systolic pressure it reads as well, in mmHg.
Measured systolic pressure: 142 mmHg
